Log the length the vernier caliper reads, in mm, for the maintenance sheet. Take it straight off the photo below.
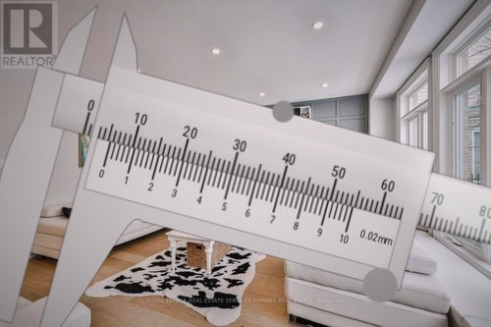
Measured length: 5.5 mm
